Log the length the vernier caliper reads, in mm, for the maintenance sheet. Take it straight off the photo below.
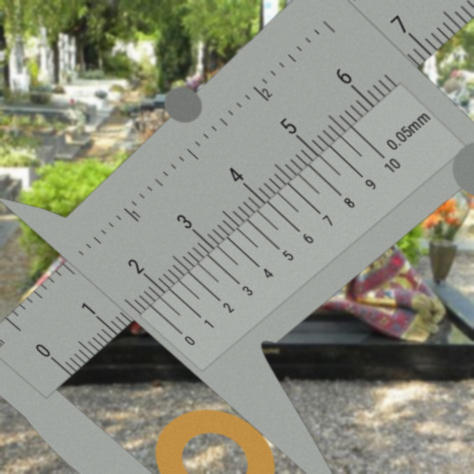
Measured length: 17.0 mm
